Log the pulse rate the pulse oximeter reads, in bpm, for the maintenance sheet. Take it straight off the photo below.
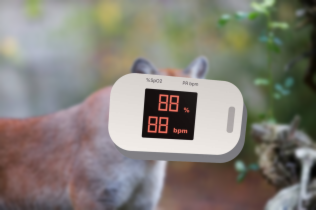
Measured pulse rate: 88 bpm
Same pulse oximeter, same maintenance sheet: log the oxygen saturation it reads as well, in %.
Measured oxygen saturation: 88 %
